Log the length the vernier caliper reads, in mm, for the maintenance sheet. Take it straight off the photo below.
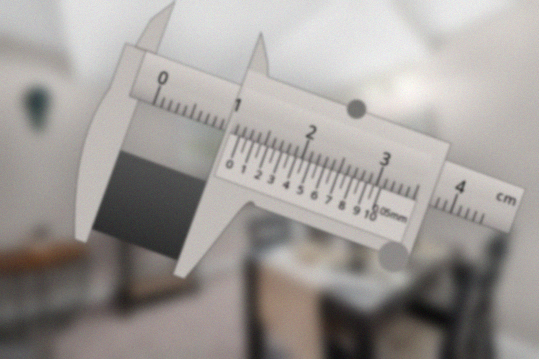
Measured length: 11.6 mm
